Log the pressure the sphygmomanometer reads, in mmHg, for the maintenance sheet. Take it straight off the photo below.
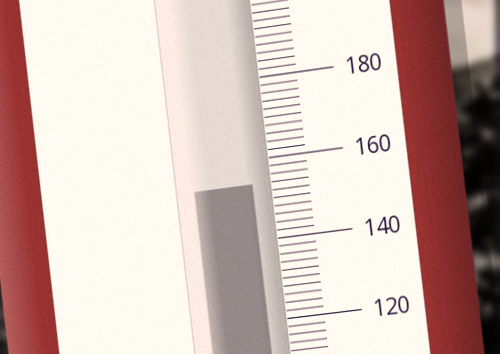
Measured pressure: 154 mmHg
